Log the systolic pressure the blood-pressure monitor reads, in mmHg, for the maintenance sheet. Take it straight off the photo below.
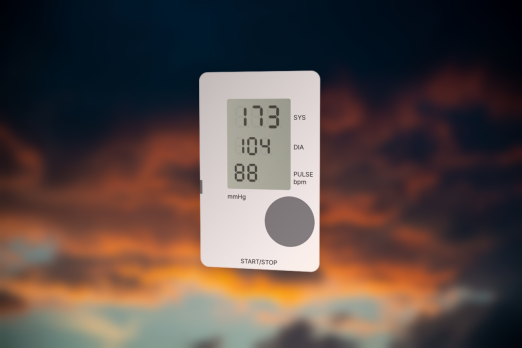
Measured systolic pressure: 173 mmHg
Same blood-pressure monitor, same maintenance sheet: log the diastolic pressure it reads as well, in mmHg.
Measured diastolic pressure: 104 mmHg
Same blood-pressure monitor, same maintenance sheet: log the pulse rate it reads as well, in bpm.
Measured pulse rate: 88 bpm
